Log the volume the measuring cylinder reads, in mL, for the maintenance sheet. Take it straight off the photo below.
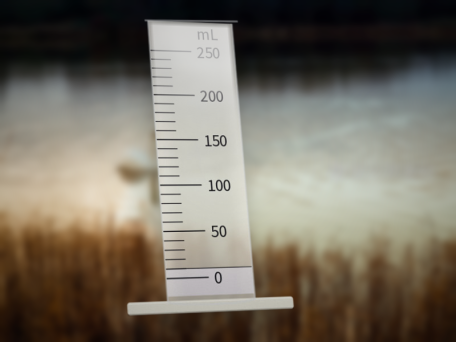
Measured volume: 10 mL
